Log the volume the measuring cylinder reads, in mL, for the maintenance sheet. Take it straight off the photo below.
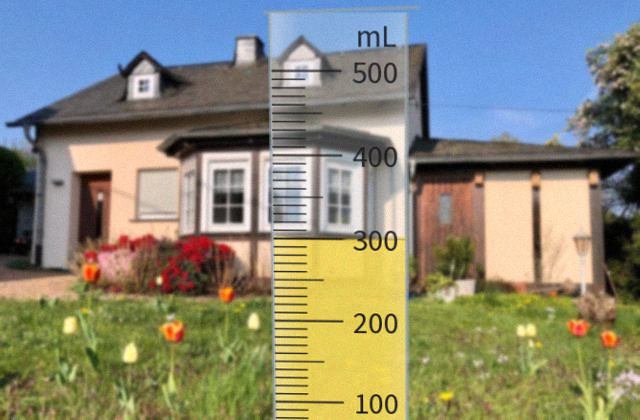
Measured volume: 300 mL
